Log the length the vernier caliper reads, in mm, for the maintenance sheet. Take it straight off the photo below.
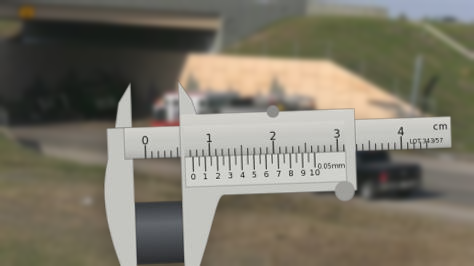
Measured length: 7.4 mm
